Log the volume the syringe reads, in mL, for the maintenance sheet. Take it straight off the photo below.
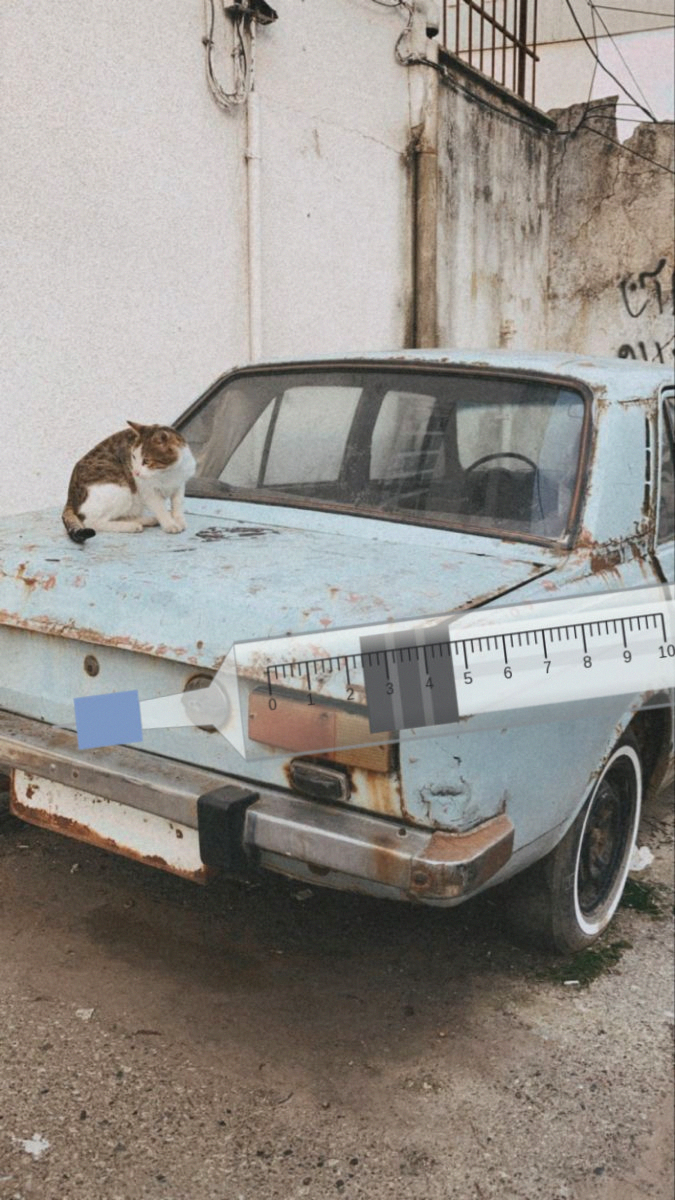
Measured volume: 2.4 mL
